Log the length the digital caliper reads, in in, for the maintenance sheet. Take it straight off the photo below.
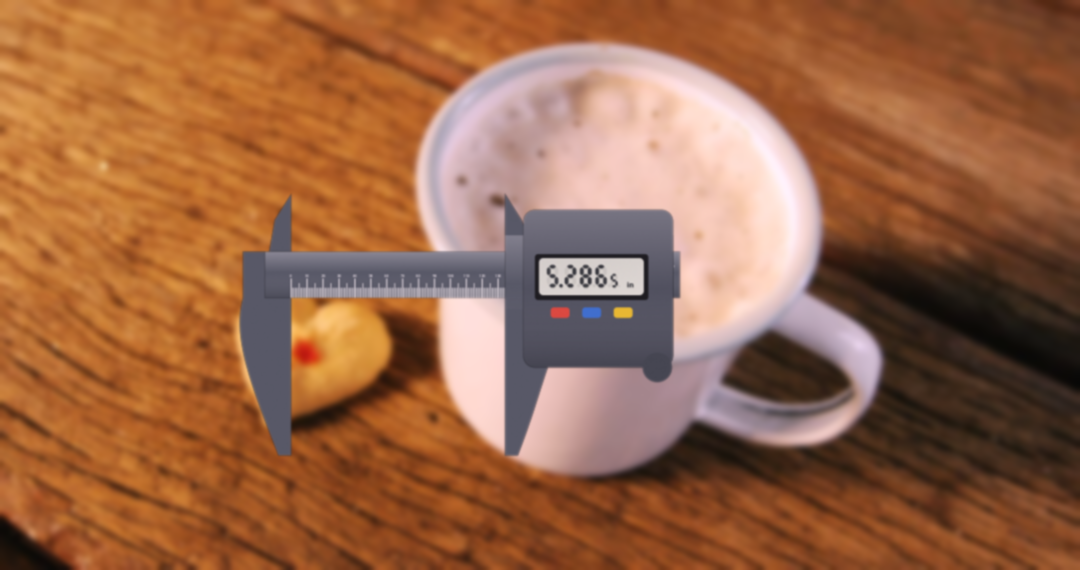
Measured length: 5.2865 in
